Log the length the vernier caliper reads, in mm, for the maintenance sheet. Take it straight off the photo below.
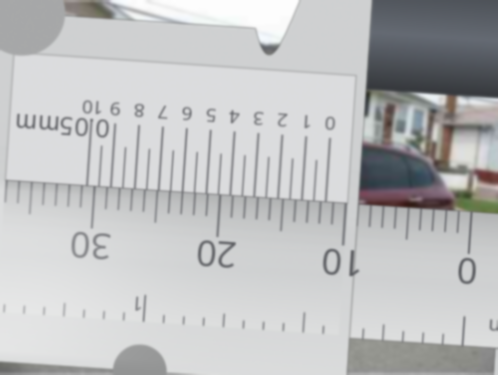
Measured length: 11.6 mm
